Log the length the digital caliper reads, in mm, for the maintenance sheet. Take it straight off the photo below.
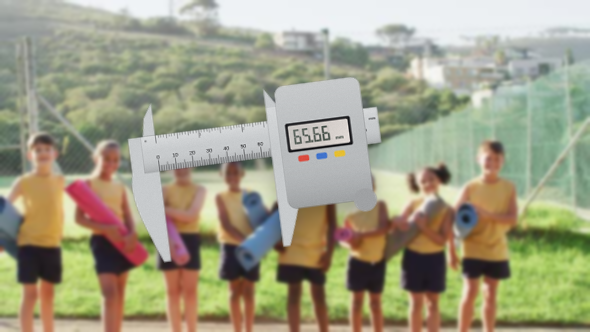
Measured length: 65.66 mm
